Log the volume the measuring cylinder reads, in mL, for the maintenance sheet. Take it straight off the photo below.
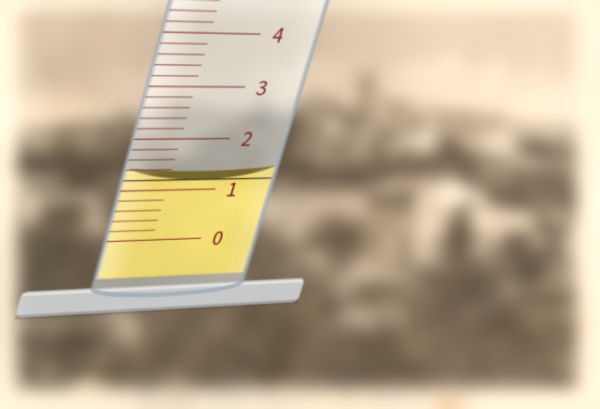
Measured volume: 1.2 mL
